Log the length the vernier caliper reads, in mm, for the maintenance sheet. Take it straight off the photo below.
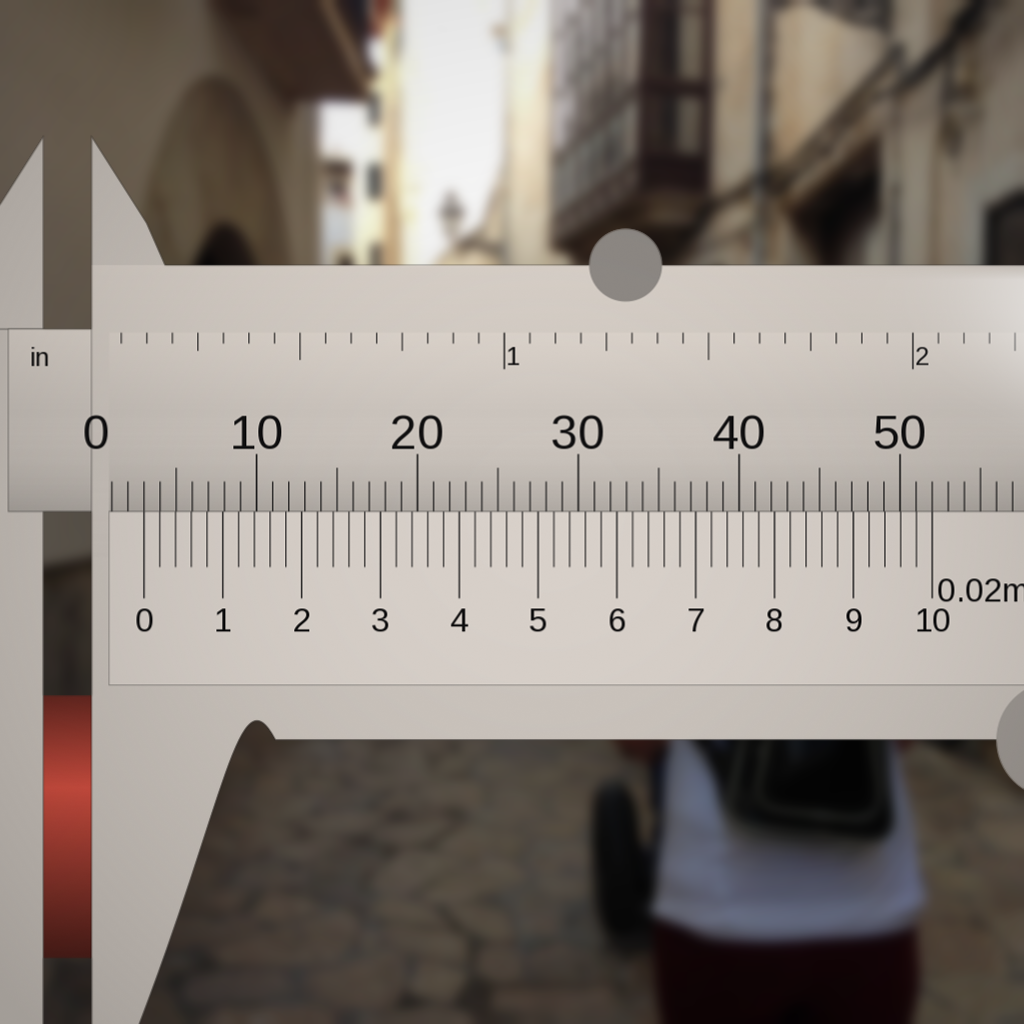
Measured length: 3.0 mm
